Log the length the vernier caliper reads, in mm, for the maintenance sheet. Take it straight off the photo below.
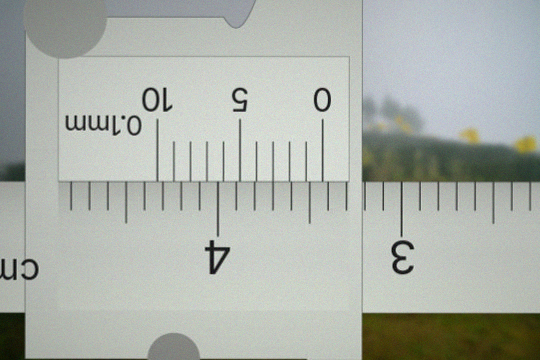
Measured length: 34.3 mm
